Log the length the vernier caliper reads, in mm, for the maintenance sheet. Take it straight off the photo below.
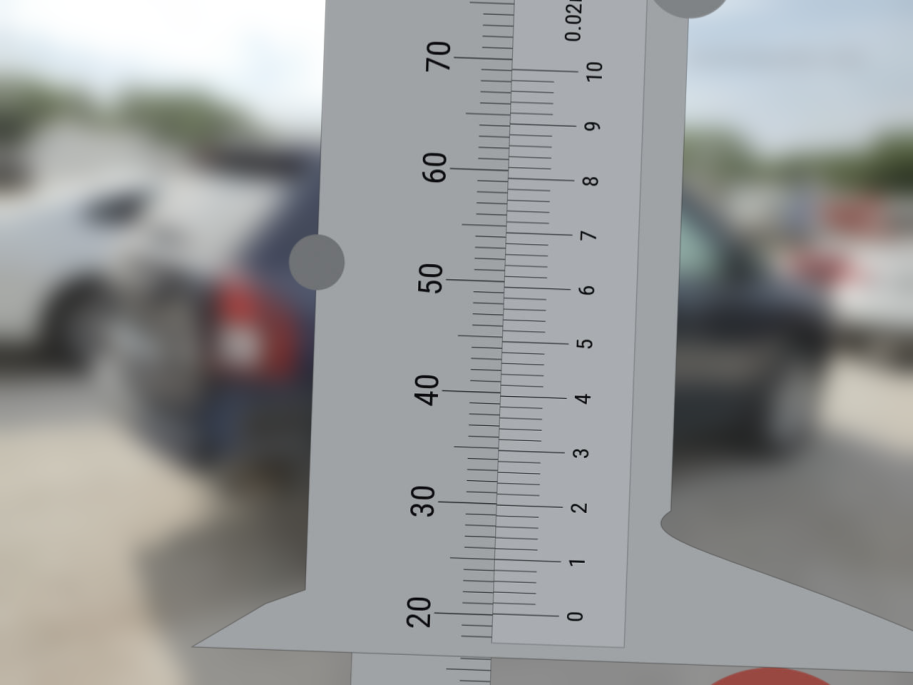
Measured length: 20.1 mm
